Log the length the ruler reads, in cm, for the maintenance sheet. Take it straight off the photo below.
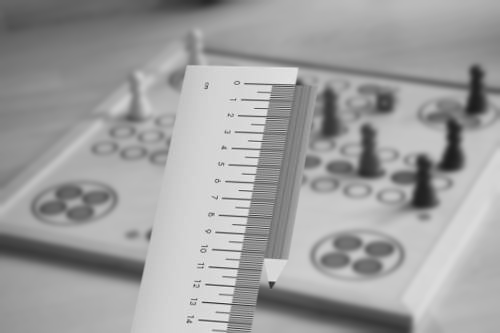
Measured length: 12 cm
